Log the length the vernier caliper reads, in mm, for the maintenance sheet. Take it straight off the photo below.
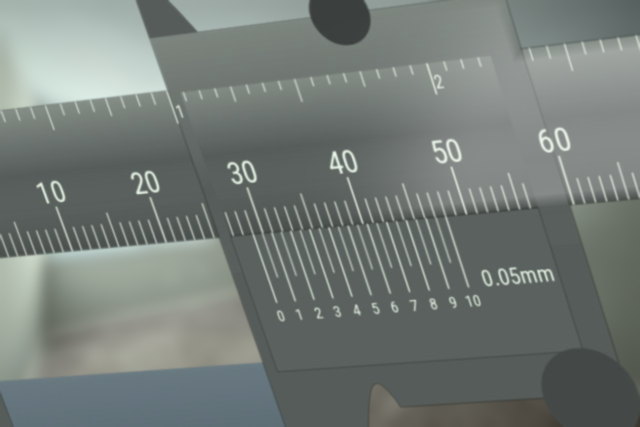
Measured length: 29.0 mm
